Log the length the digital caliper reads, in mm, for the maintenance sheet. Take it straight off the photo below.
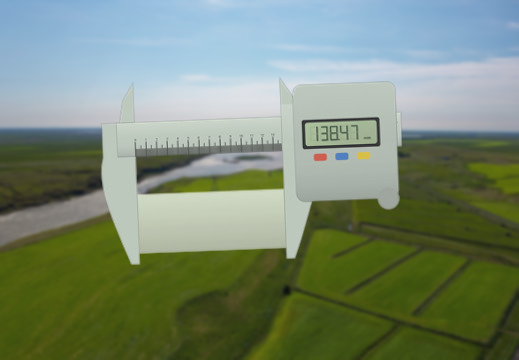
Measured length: 138.47 mm
